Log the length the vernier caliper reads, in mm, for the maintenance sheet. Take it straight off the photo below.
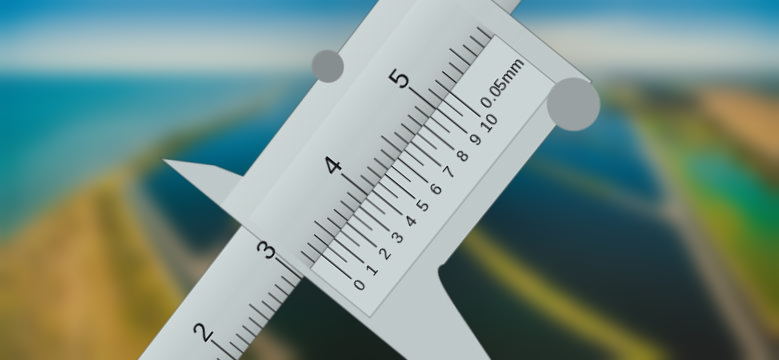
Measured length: 33.0 mm
